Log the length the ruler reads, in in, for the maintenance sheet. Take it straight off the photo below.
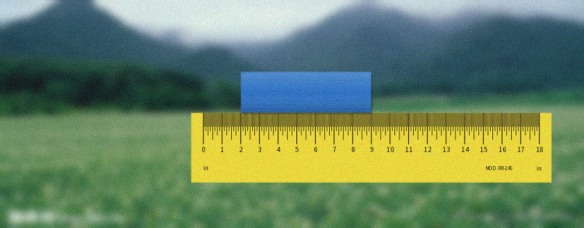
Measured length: 7 in
